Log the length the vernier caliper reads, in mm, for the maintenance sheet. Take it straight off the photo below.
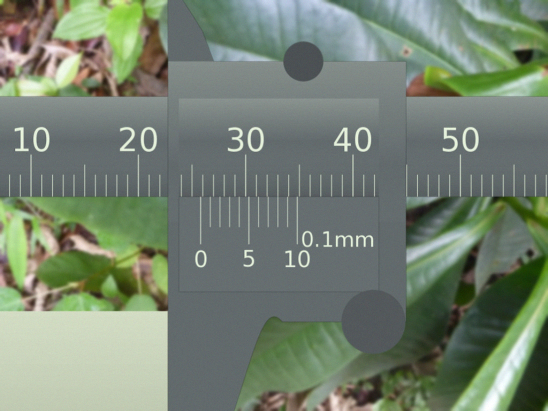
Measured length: 25.8 mm
